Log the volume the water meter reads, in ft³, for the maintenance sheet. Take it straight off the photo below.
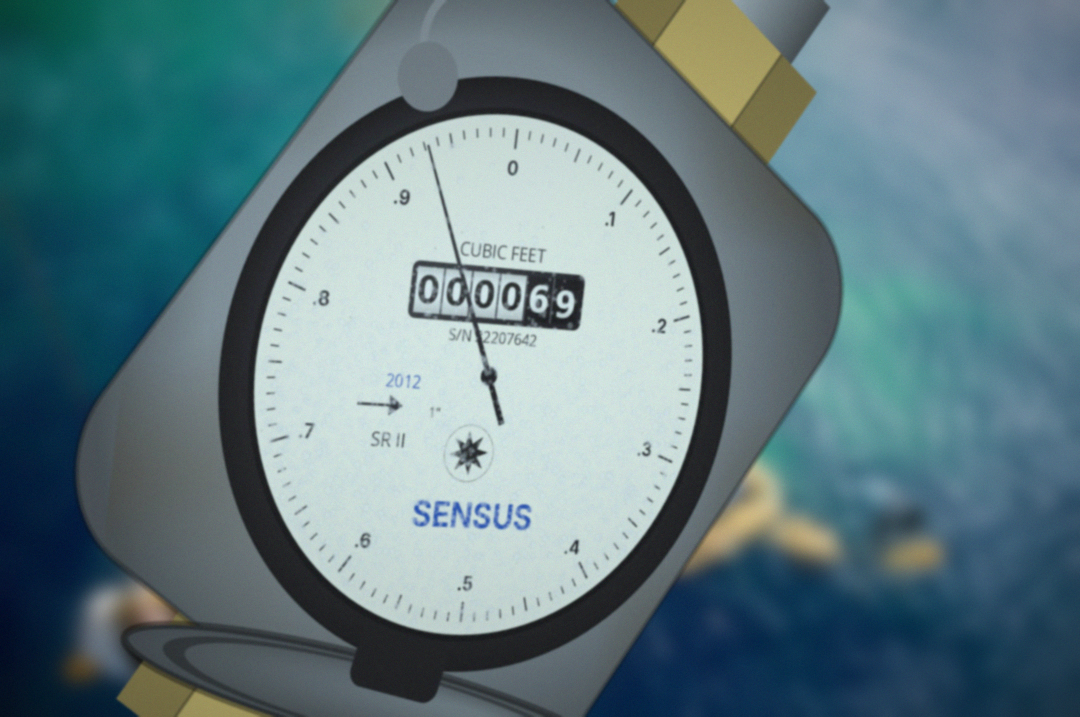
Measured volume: 68.93 ft³
